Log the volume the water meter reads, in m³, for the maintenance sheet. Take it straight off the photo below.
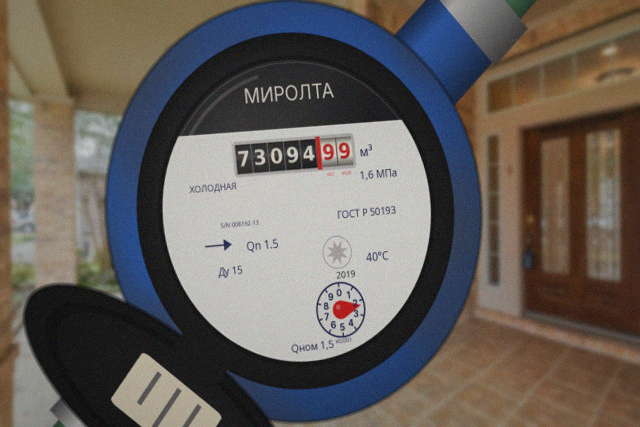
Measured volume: 73094.992 m³
